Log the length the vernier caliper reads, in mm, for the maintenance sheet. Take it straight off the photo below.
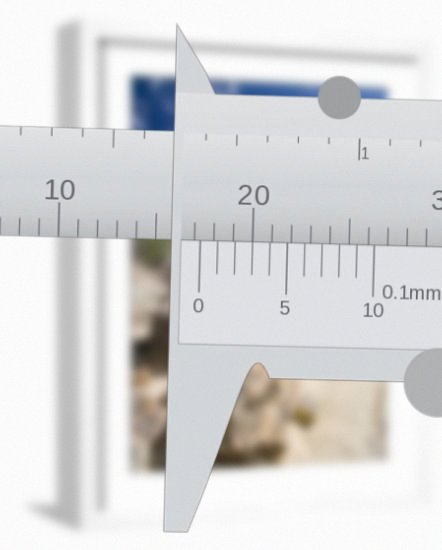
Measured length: 17.3 mm
